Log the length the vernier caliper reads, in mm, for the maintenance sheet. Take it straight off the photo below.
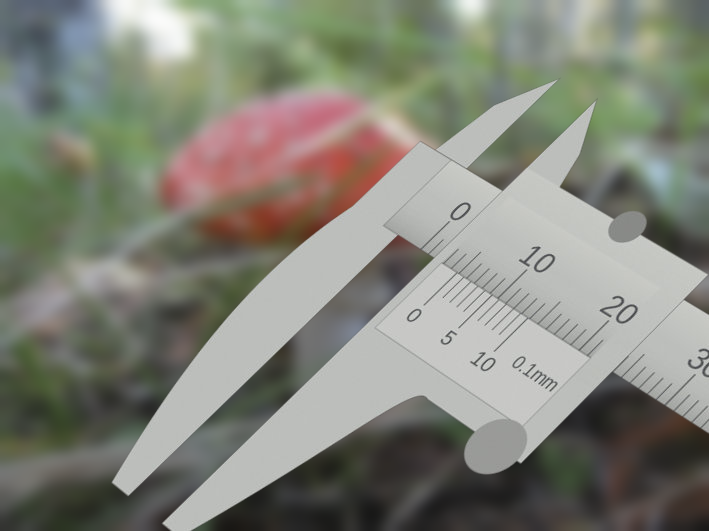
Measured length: 4.8 mm
